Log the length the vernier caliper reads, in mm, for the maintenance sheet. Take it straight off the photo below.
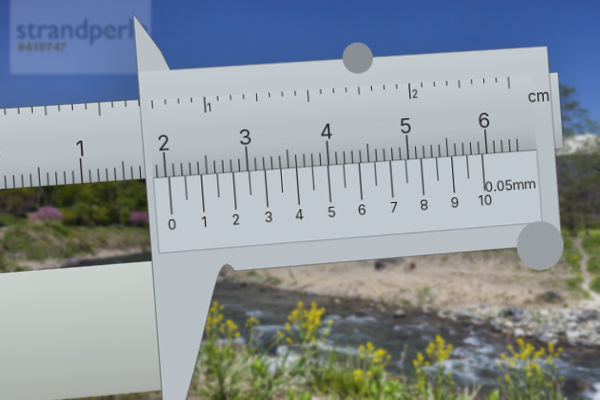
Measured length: 20.4 mm
